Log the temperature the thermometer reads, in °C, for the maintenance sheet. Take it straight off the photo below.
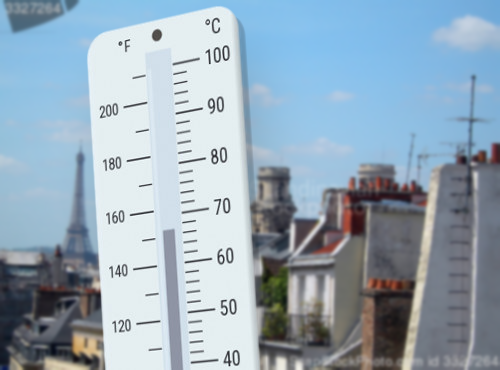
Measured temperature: 67 °C
